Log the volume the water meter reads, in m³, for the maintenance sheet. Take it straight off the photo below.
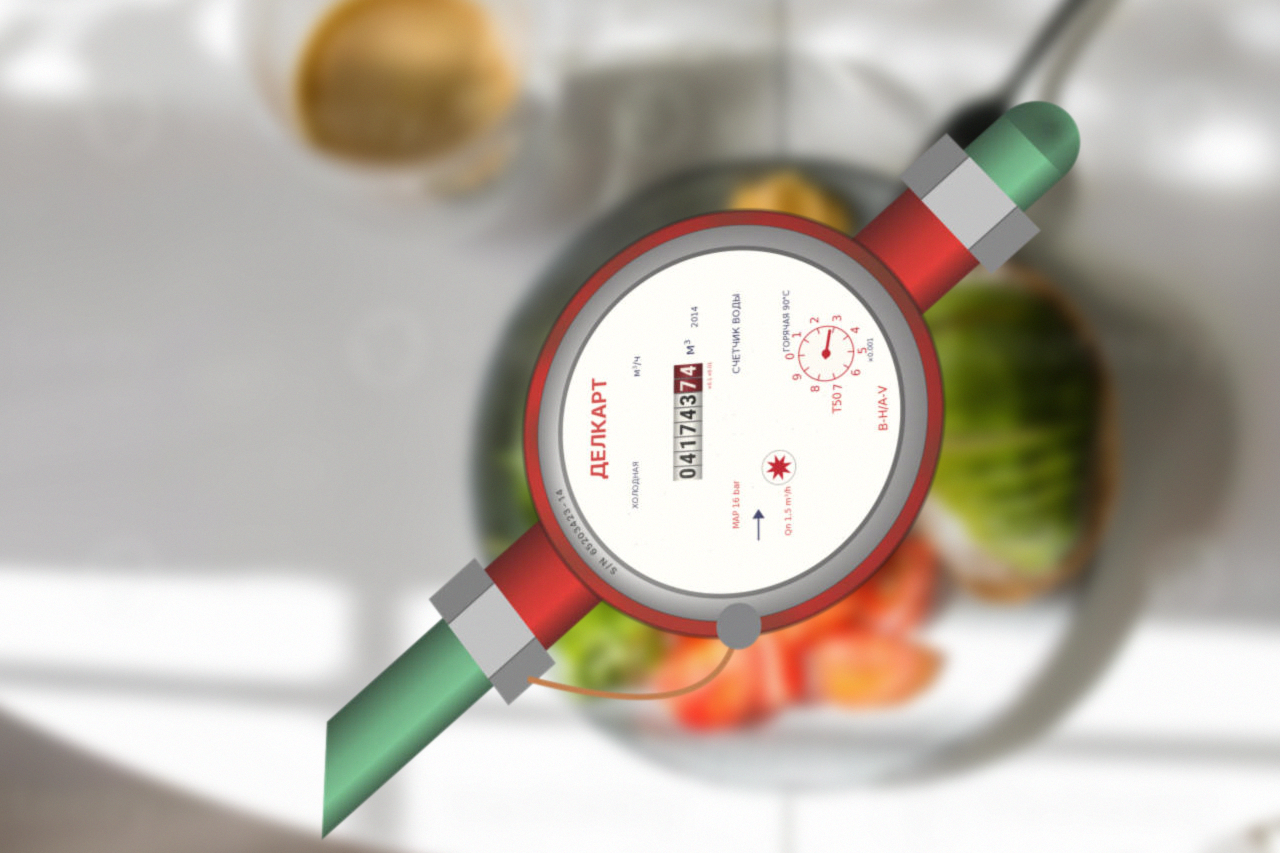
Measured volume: 41743.742 m³
